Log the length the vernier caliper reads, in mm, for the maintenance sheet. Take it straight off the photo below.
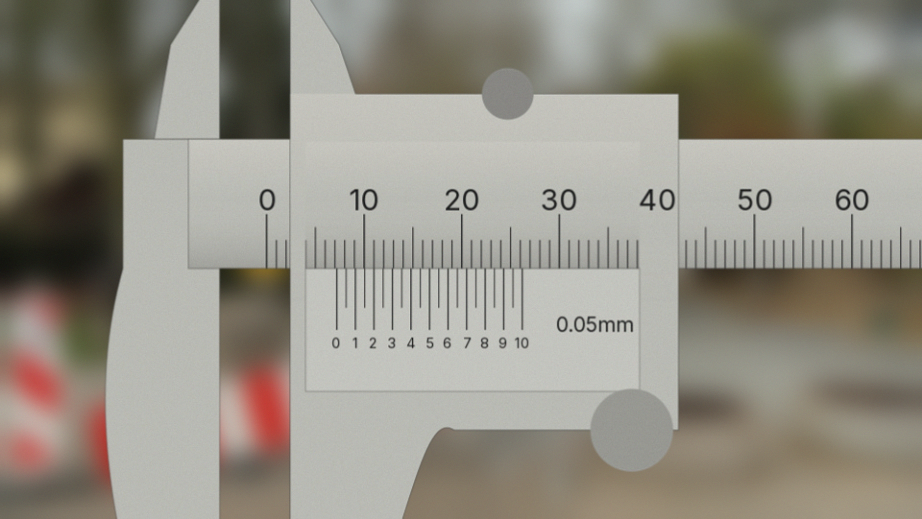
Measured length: 7.2 mm
